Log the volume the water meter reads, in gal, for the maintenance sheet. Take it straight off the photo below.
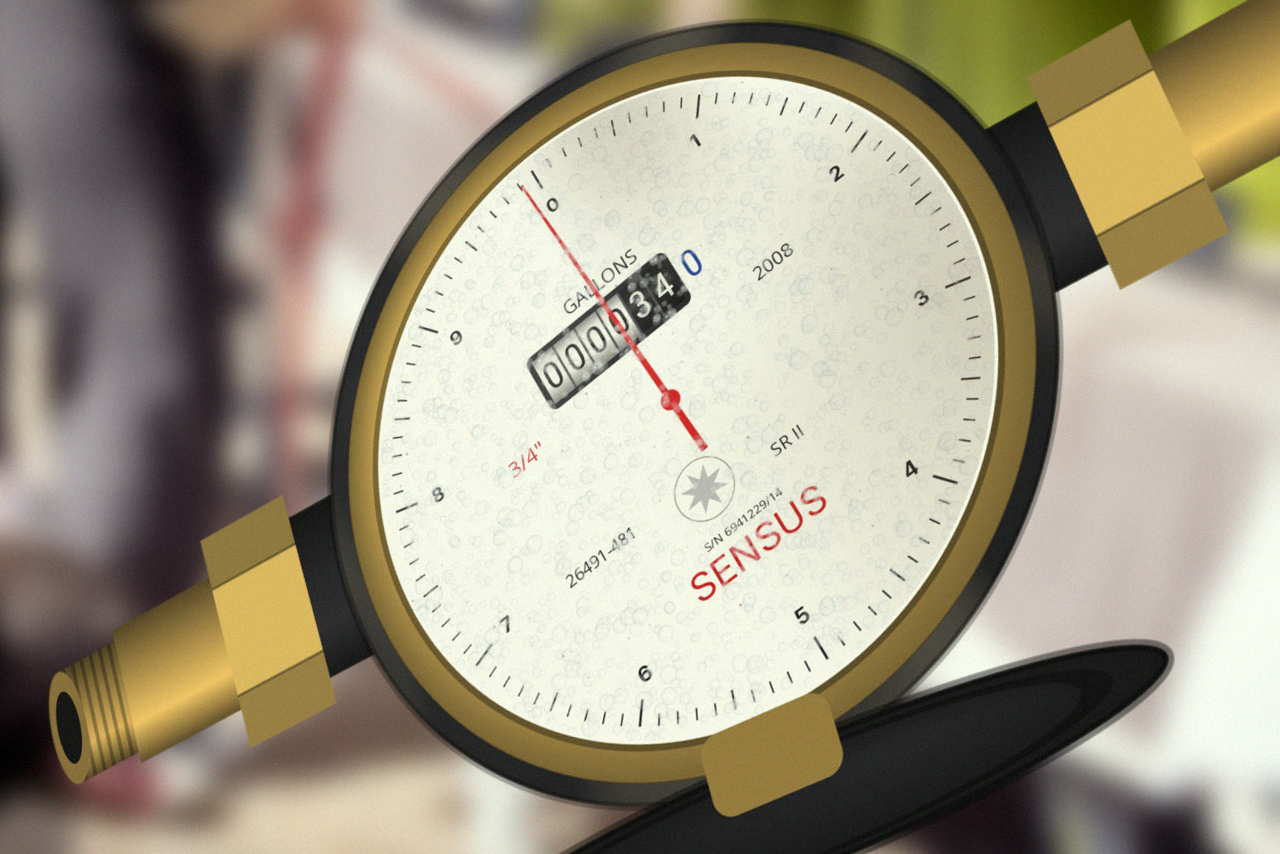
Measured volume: 339.9 gal
